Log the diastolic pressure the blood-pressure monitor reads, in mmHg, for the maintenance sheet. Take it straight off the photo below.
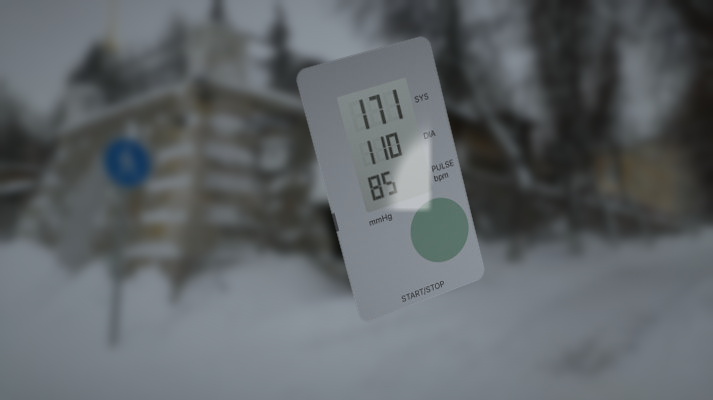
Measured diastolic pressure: 110 mmHg
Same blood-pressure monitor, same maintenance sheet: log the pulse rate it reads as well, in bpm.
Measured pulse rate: 85 bpm
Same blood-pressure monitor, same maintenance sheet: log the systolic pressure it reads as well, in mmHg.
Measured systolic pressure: 171 mmHg
